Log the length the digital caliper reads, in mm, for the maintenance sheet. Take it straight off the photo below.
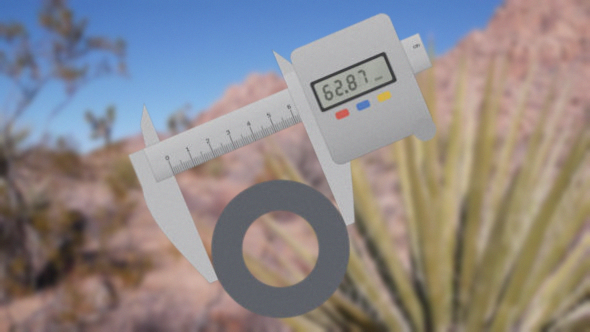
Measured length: 62.87 mm
